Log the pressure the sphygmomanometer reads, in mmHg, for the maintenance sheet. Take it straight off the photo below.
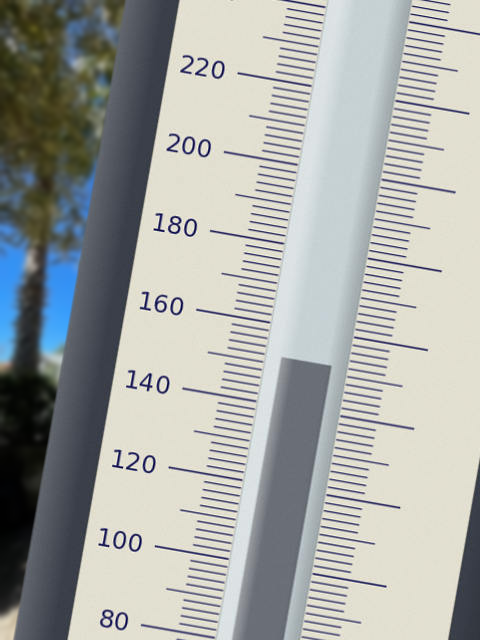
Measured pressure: 152 mmHg
